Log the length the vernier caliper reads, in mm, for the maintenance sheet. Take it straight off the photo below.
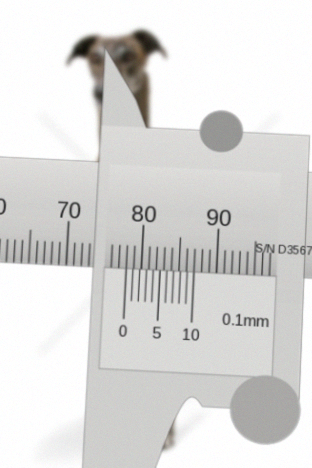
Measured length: 78.0 mm
